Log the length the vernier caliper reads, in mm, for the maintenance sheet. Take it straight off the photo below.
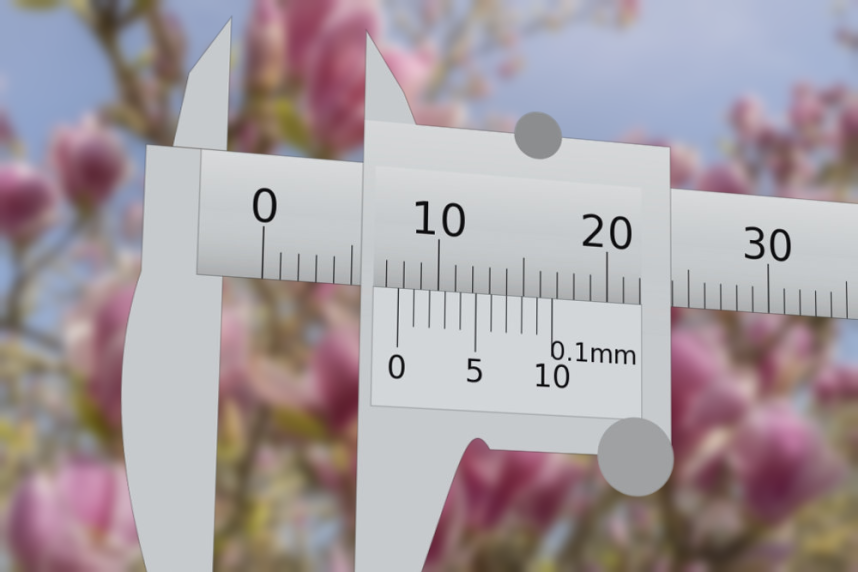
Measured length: 7.7 mm
